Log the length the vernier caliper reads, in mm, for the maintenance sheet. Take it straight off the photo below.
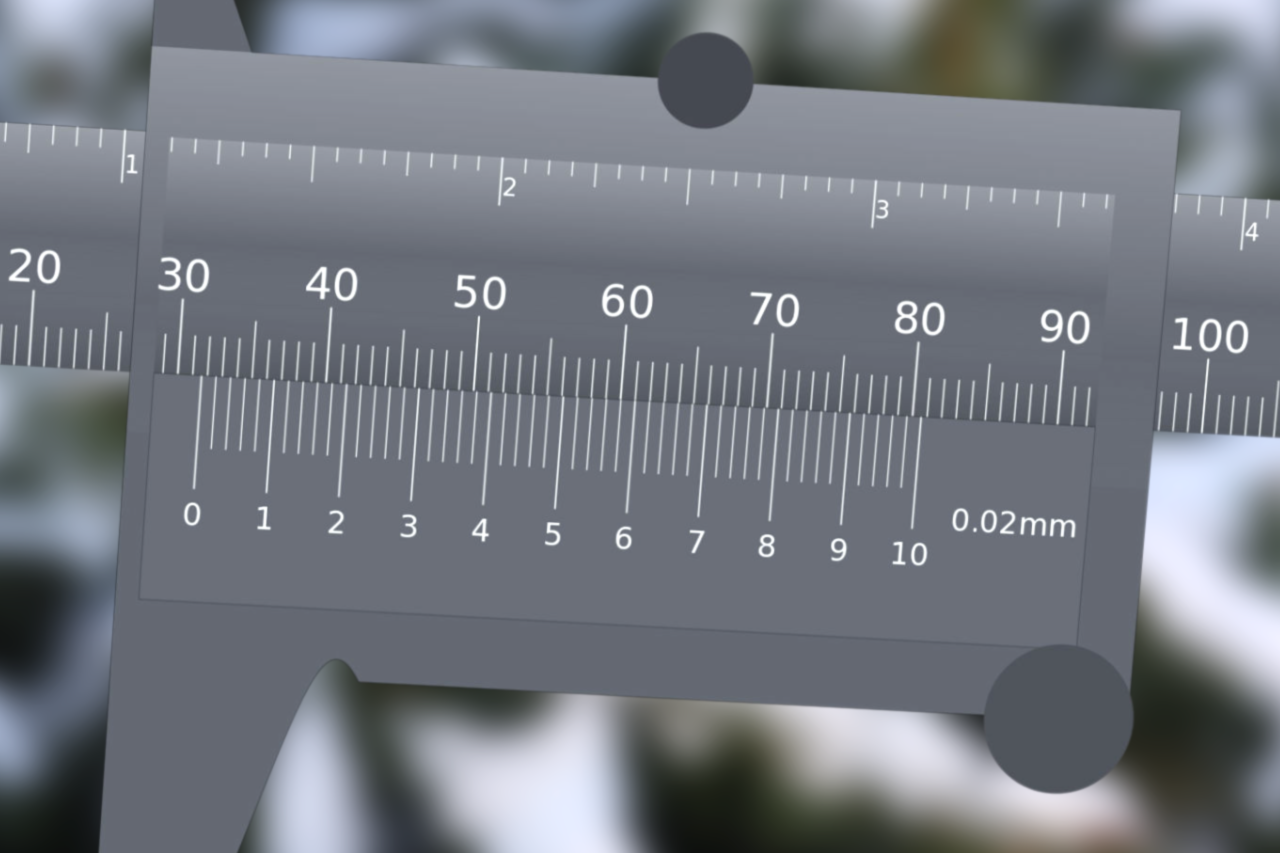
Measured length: 31.6 mm
